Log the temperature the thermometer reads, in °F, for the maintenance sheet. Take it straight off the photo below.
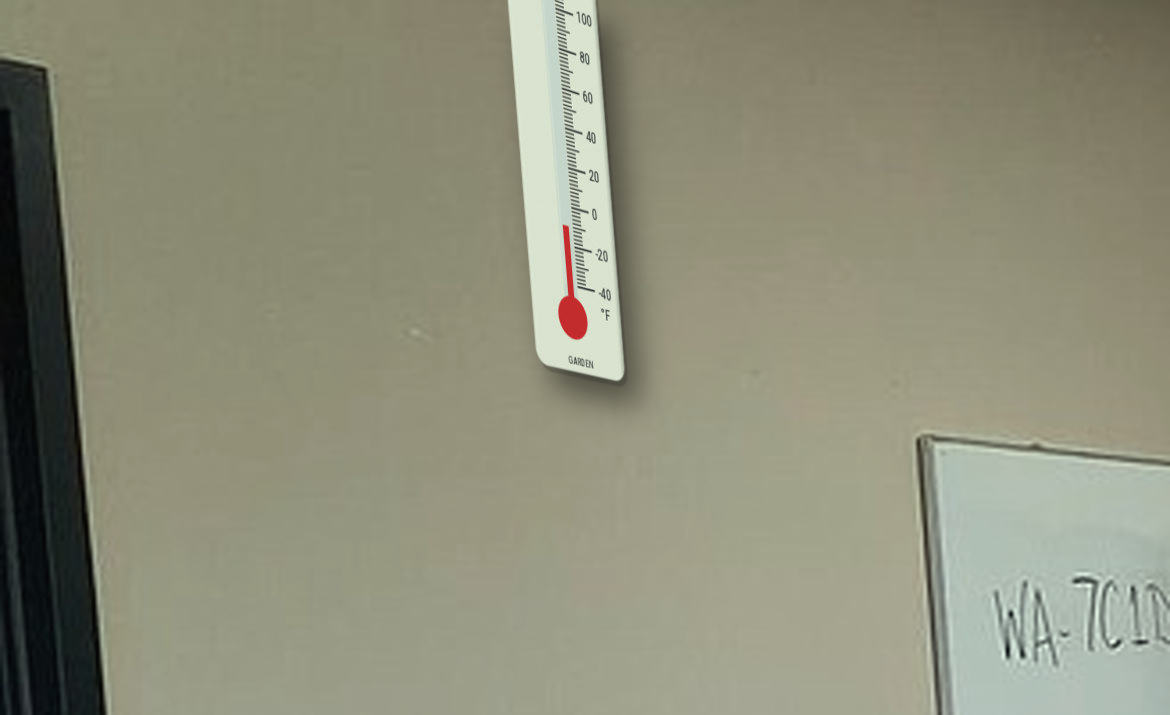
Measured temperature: -10 °F
